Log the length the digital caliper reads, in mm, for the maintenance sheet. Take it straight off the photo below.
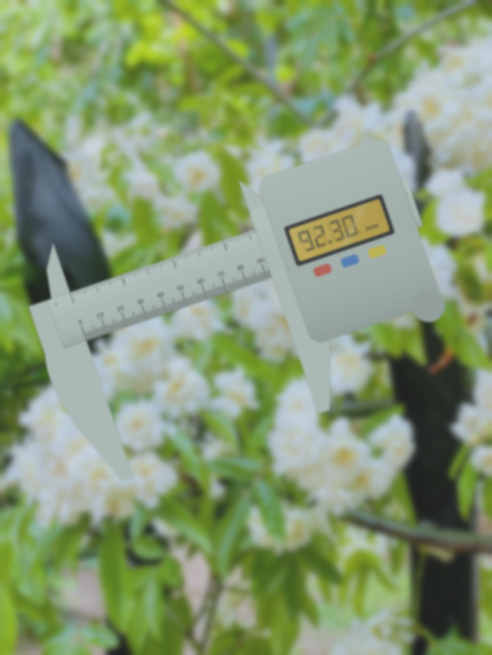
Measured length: 92.30 mm
